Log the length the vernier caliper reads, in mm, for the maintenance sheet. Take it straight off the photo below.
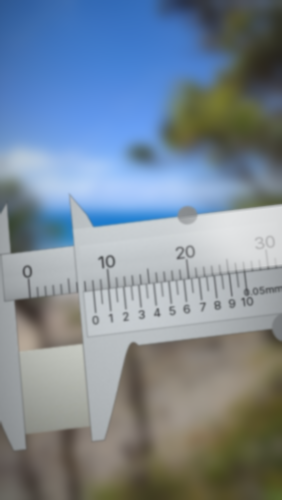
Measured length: 8.0 mm
